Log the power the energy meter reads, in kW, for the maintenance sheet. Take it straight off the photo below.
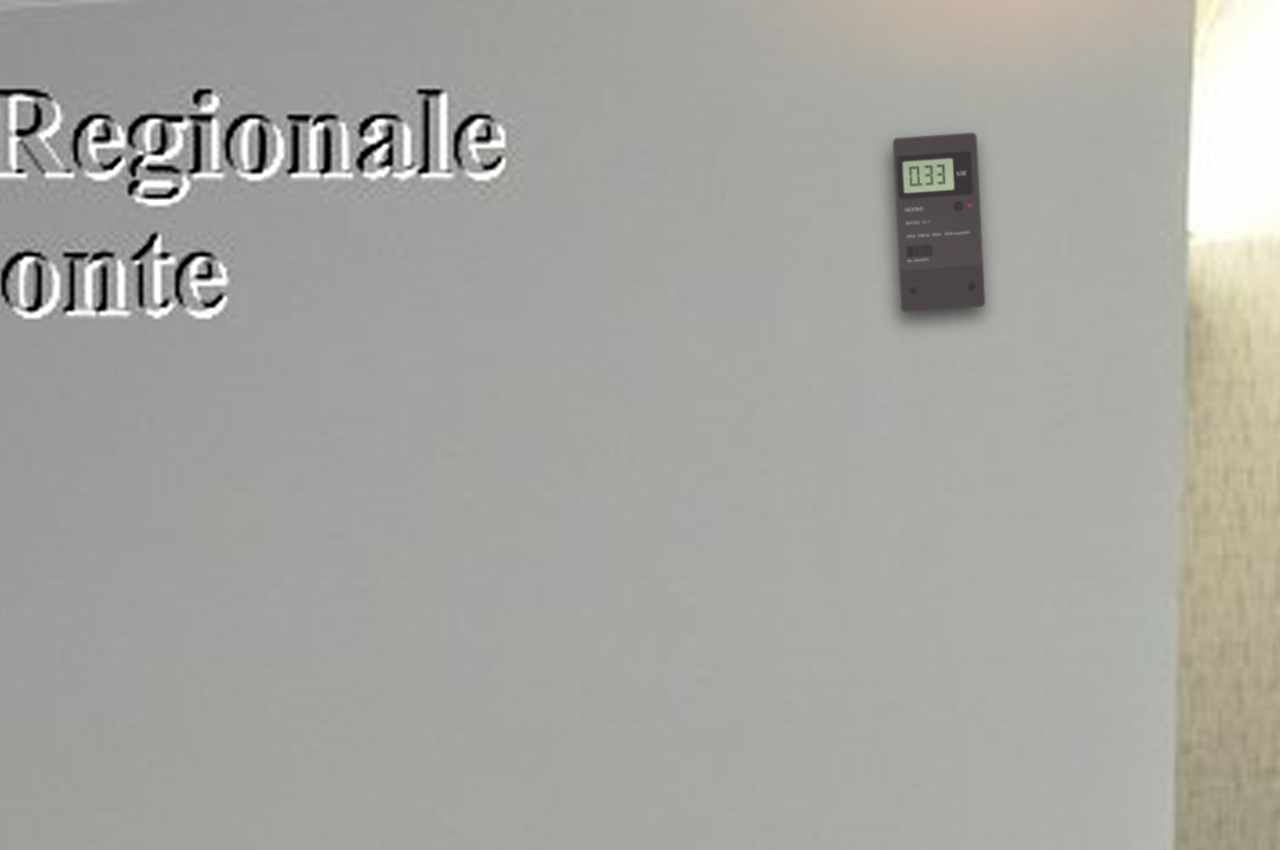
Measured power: 0.33 kW
